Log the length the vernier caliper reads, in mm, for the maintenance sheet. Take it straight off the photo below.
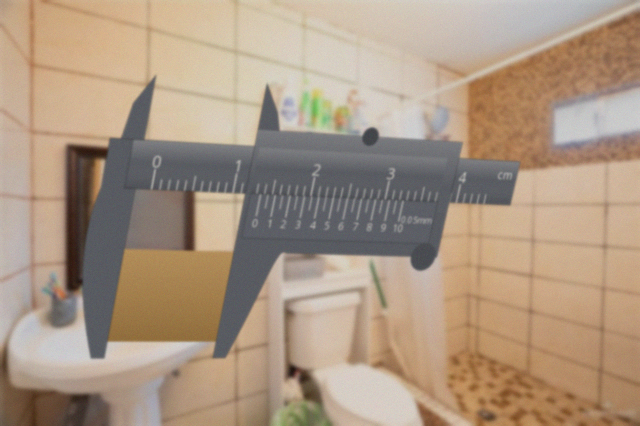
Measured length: 13.5 mm
